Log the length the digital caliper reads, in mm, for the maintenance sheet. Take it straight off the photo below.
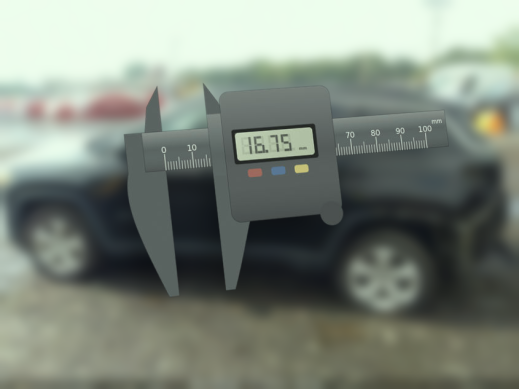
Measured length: 16.75 mm
